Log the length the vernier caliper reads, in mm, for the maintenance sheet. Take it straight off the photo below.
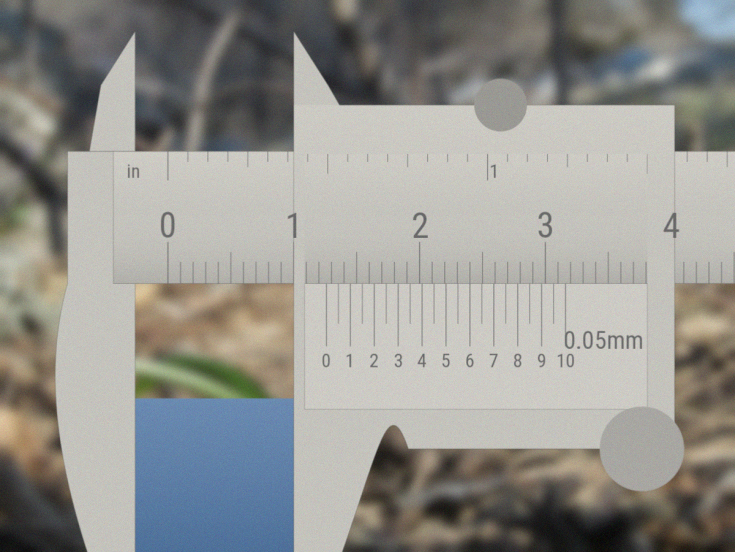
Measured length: 12.6 mm
